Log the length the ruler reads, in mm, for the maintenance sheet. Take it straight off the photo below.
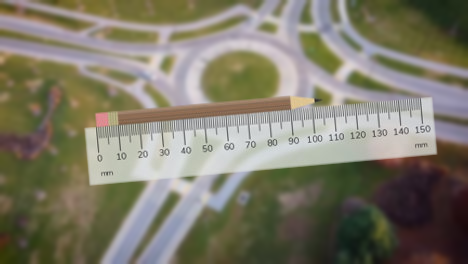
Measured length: 105 mm
